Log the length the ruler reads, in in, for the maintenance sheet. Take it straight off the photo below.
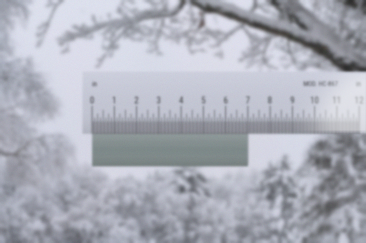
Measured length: 7 in
